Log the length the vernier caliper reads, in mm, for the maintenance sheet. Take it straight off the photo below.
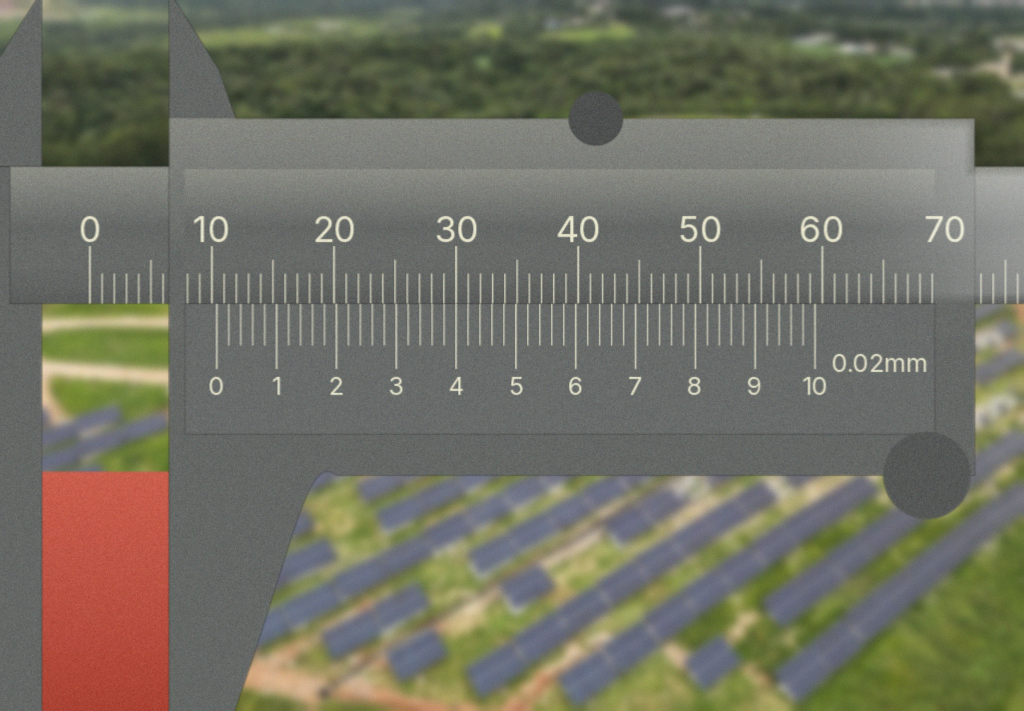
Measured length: 10.4 mm
